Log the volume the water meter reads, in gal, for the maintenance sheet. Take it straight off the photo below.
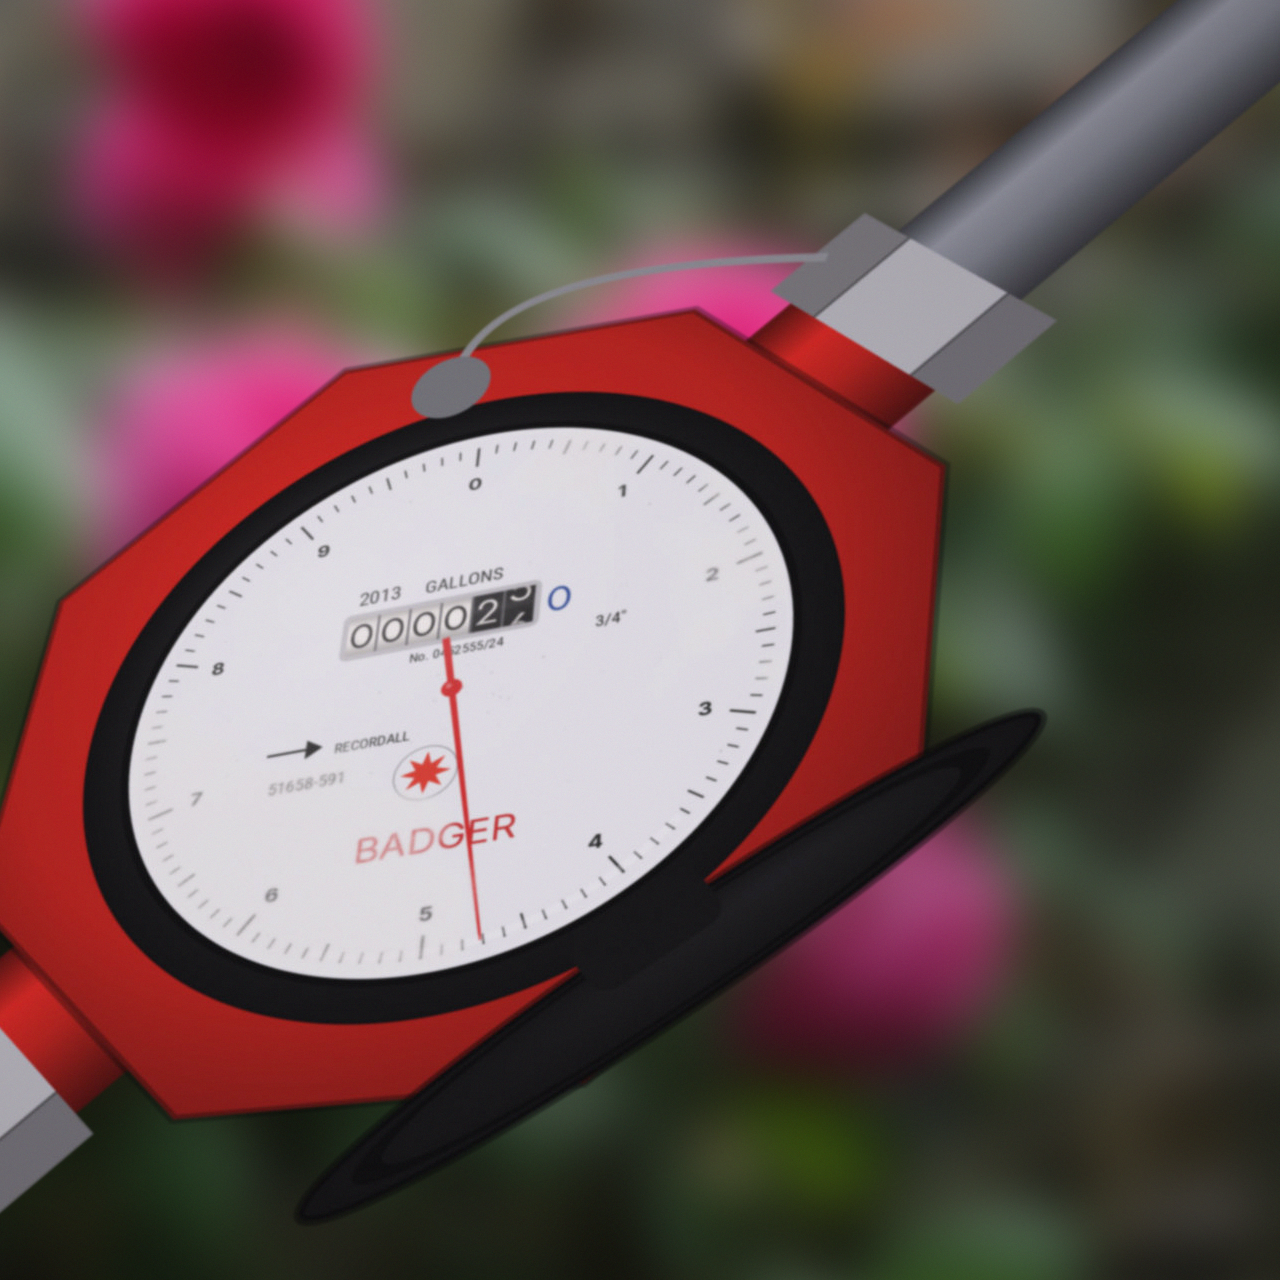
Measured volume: 254.7 gal
